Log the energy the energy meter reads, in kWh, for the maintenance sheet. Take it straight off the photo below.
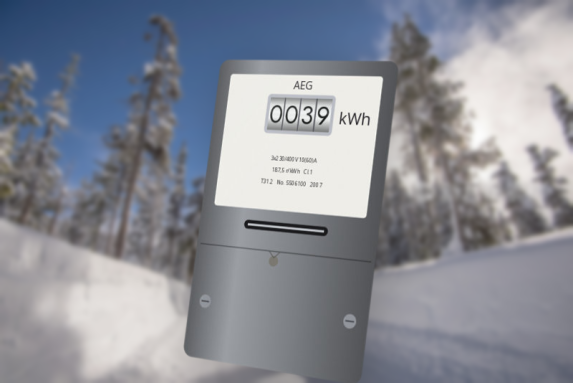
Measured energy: 39 kWh
